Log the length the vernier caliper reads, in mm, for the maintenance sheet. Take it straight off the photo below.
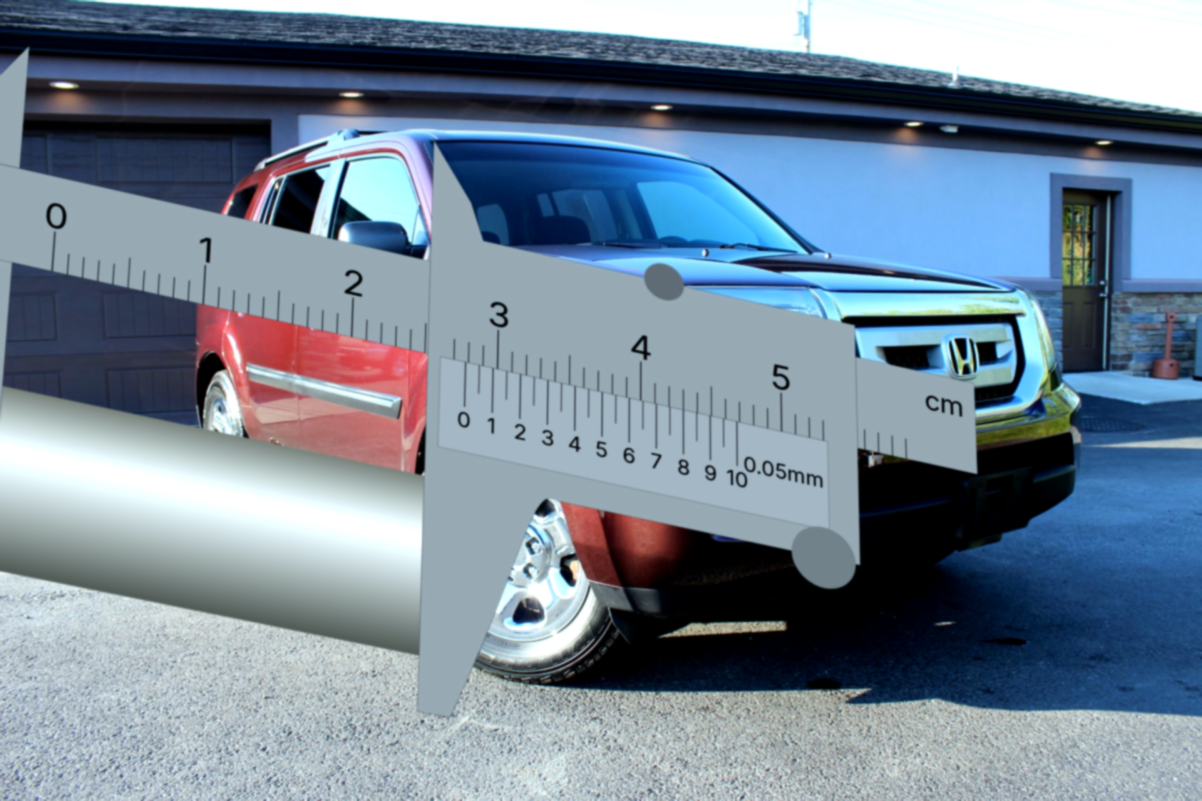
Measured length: 27.8 mm
